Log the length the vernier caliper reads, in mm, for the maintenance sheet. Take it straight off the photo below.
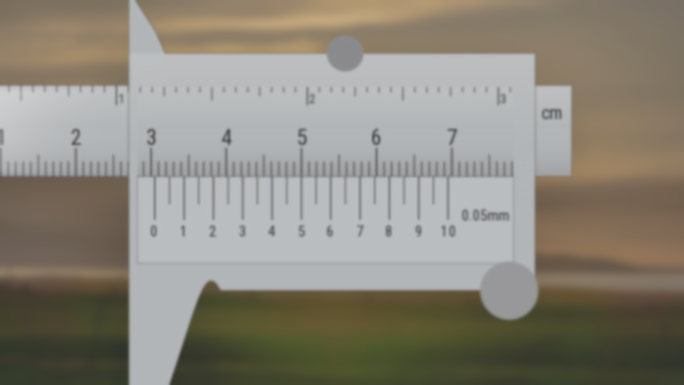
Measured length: 30.5 mm
